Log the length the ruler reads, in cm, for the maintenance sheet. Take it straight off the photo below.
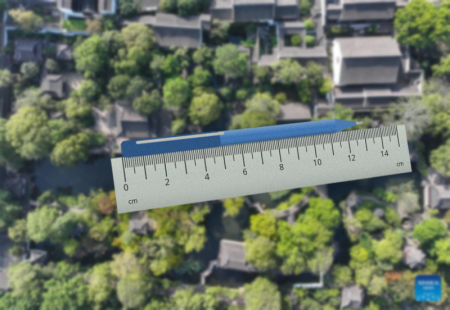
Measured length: 13 cm
